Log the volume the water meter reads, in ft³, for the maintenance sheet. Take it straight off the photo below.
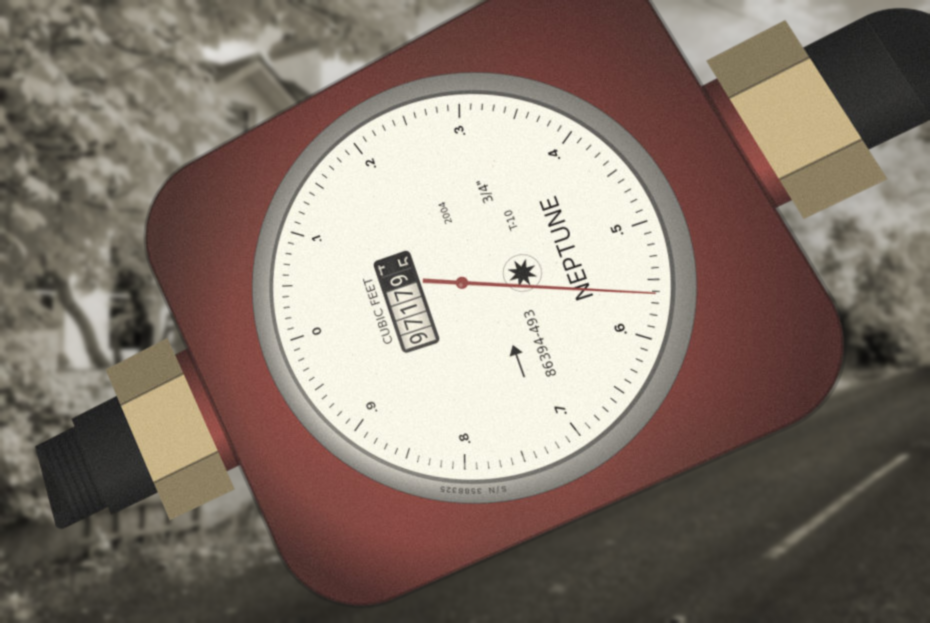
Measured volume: 971794.56 ft³
